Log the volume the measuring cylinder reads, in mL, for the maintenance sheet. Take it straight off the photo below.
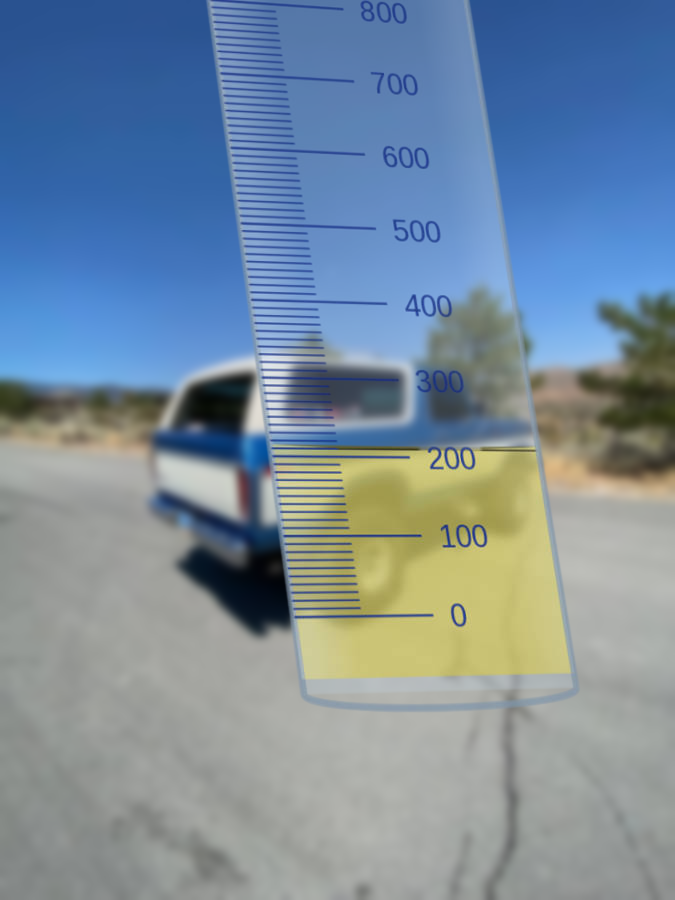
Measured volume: 210 mL
